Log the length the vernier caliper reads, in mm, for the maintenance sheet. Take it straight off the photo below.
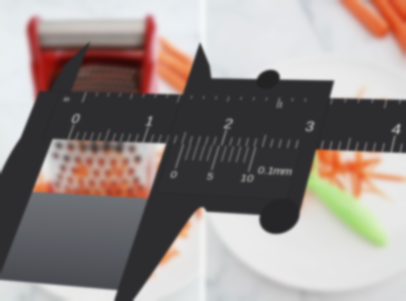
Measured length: 15.2 mm
